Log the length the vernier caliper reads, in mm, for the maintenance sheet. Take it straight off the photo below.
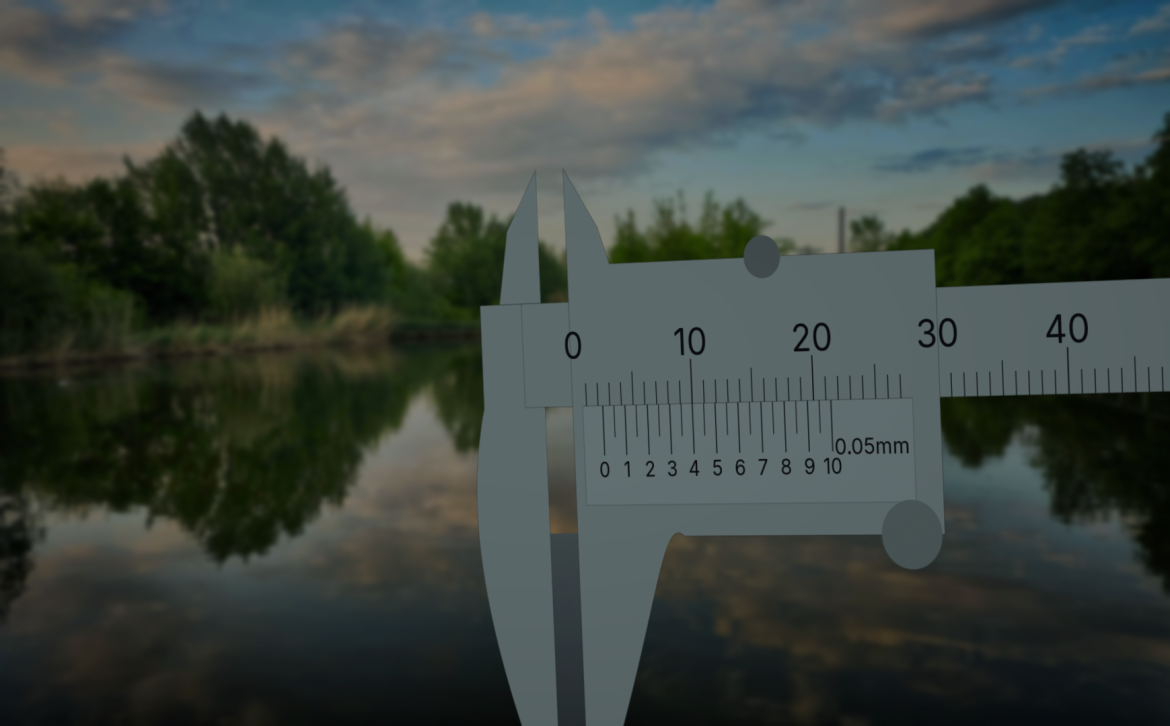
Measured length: 2.4 mm
